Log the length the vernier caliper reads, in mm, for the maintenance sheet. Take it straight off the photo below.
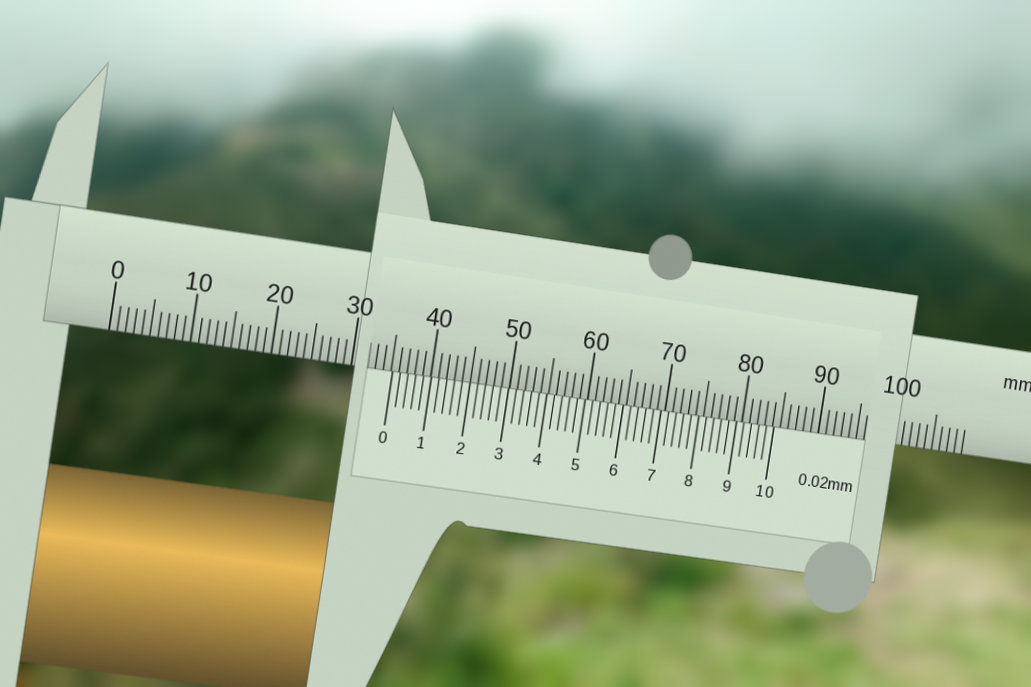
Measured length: 35.2 mm
